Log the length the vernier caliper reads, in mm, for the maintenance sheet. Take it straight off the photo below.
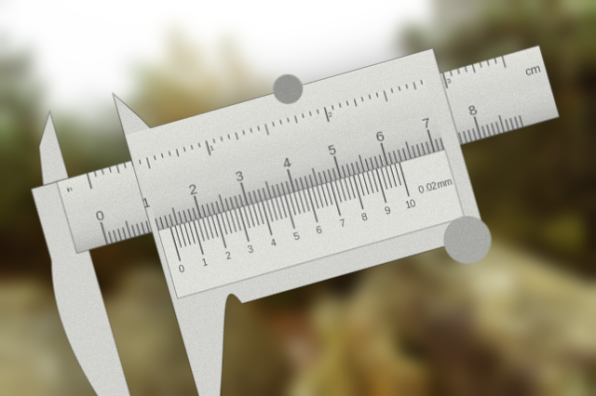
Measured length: 13.5 mm
